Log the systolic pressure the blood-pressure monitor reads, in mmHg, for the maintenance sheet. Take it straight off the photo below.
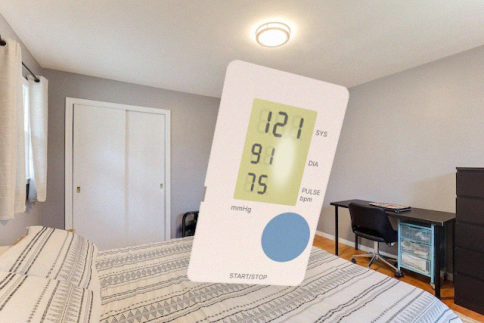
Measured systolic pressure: 121 mmHg
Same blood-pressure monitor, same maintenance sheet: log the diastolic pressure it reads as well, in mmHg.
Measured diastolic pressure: 91 mmHg
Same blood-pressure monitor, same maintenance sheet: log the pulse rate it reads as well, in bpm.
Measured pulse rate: 75 bpm
